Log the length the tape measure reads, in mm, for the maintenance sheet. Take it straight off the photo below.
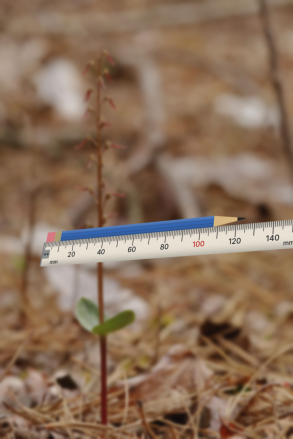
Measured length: 125 mm
